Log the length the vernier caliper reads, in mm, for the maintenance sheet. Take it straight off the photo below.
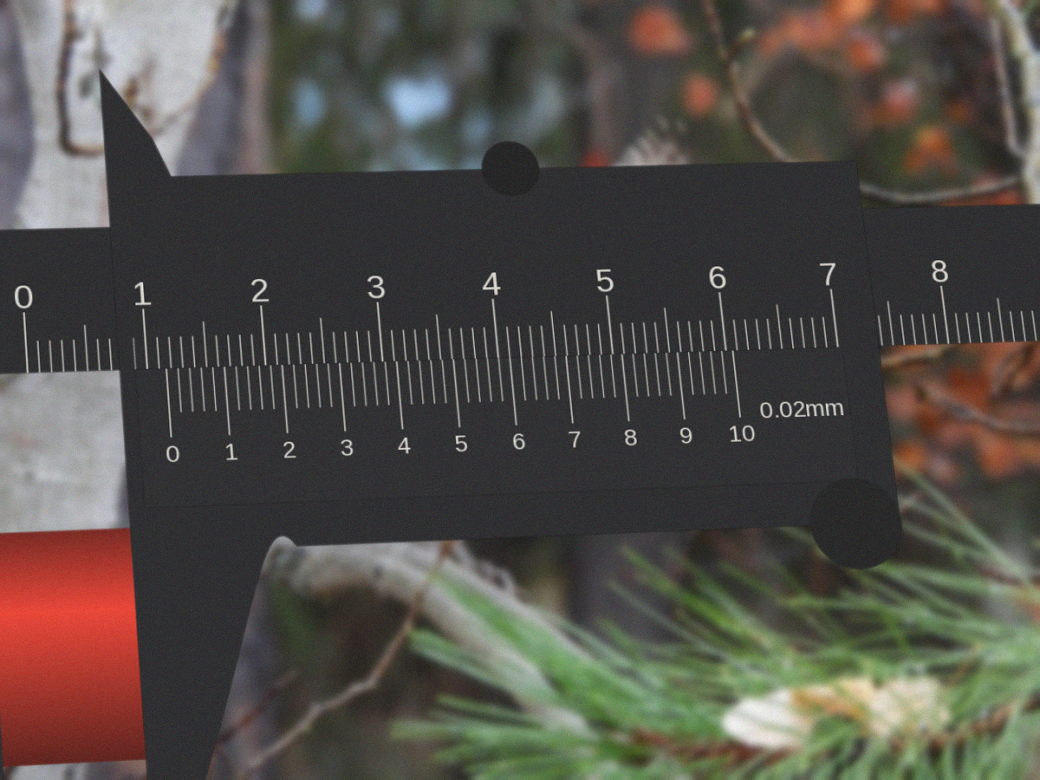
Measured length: 11.6 mm
